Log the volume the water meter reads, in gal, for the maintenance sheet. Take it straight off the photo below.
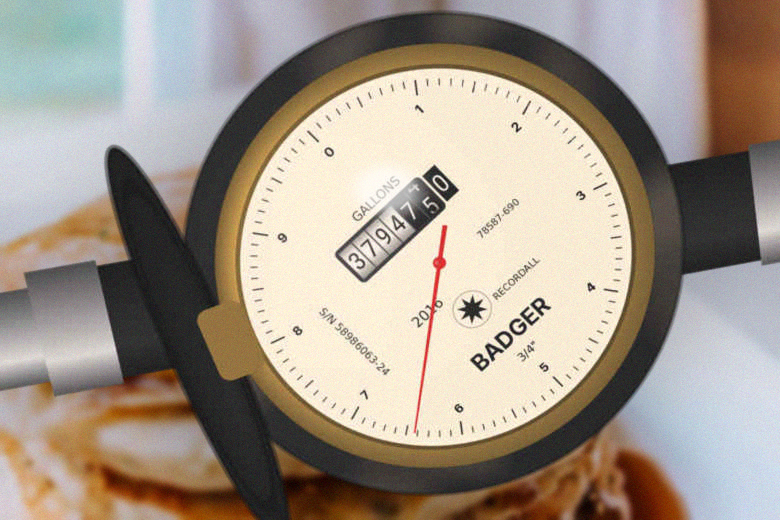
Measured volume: 3794746.4 gal
